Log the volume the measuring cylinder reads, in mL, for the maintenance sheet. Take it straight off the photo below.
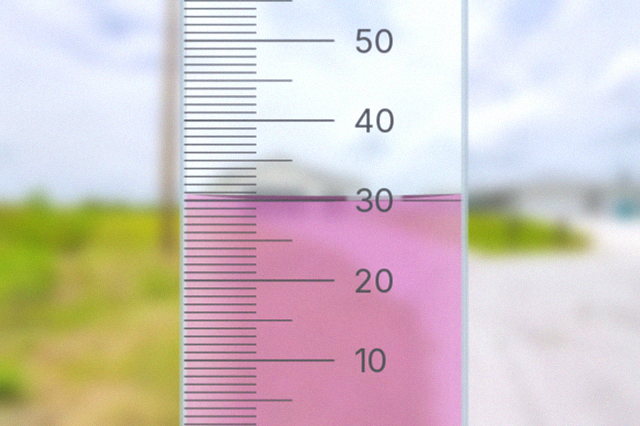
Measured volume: 30 mL
